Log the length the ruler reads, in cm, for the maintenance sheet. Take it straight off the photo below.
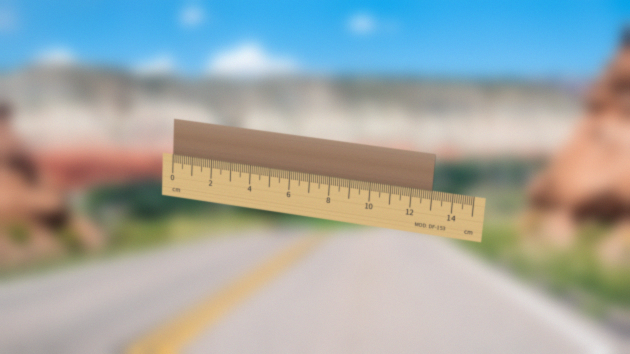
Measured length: 13 cm
